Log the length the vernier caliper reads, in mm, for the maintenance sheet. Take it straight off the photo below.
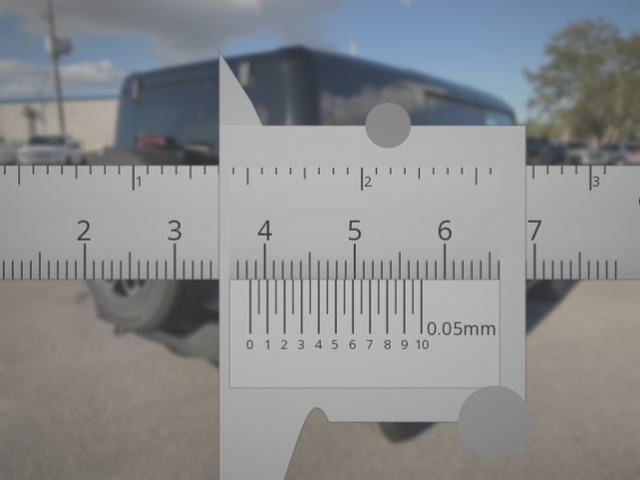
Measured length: 38.4 mm
